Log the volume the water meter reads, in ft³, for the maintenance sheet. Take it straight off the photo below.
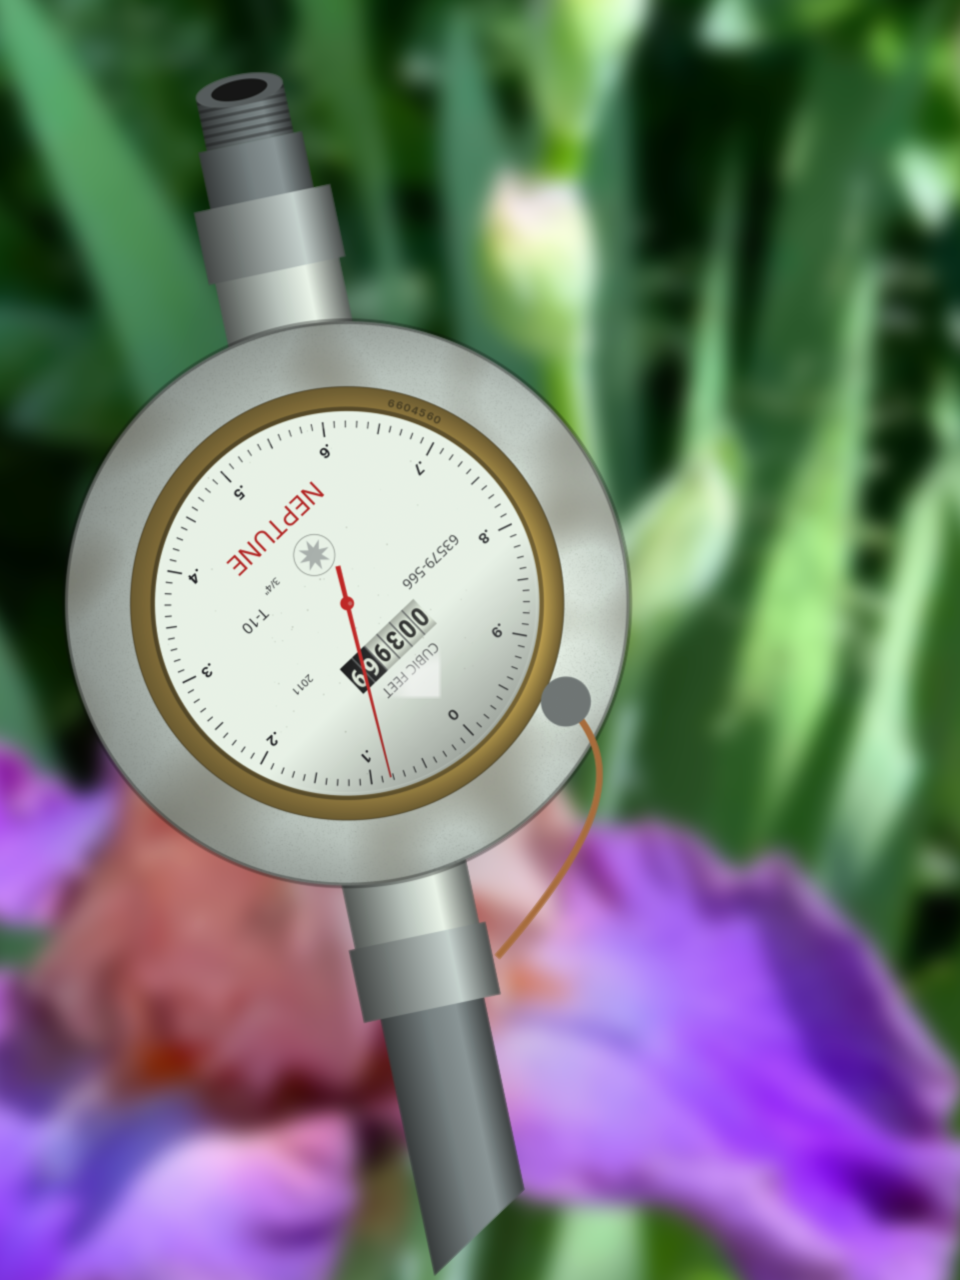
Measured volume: 3969.08 ft³
